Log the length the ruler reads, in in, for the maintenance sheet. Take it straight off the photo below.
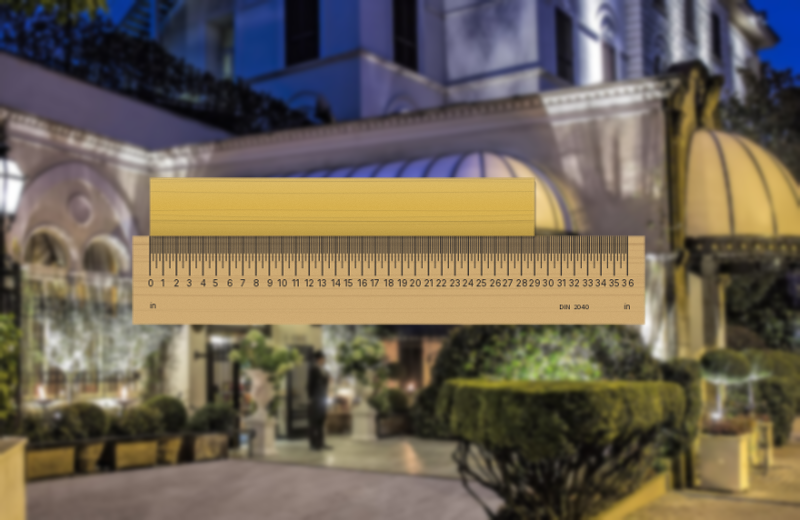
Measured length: 29 in
